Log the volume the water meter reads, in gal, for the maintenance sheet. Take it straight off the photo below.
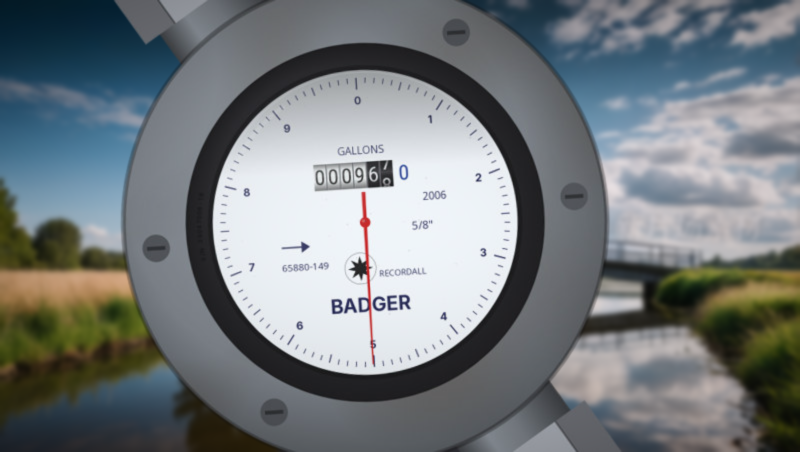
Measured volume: 9675.0 gal
